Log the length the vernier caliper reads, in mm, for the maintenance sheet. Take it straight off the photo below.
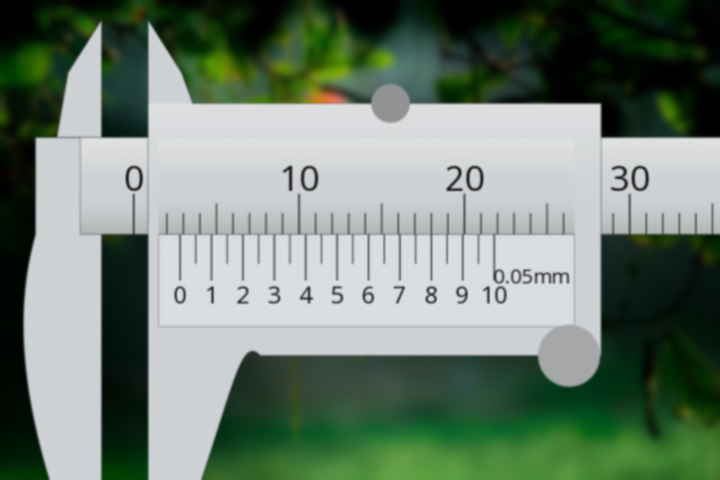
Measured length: 2.8 mm
